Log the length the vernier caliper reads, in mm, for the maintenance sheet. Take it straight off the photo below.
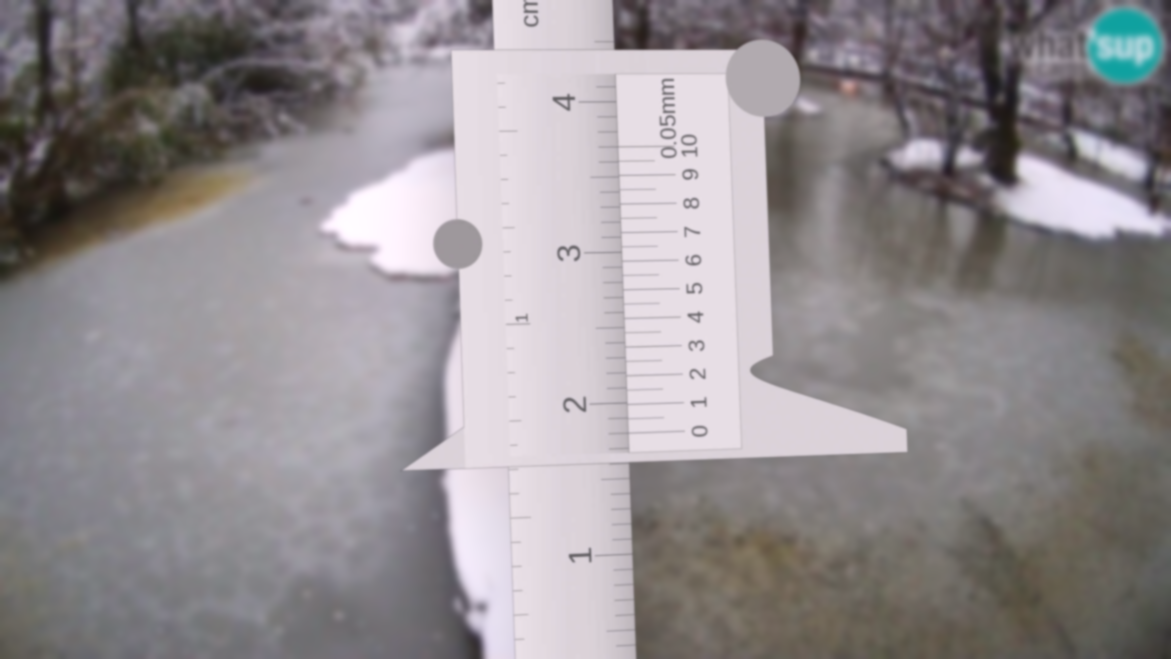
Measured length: 18.0 mm
